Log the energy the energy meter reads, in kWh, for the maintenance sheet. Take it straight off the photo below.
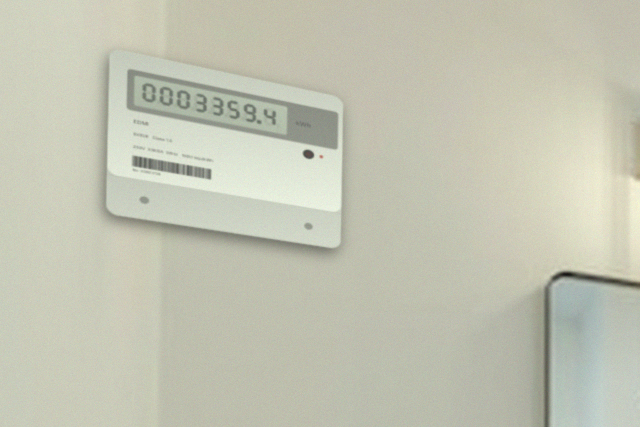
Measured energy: 3359.4 kWh
